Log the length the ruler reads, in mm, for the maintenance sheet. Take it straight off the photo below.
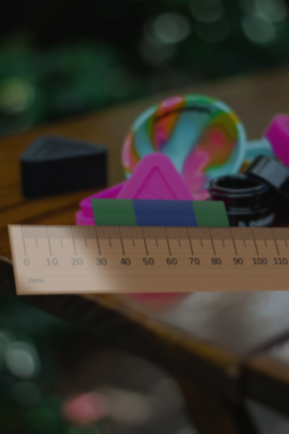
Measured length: 60 mm
